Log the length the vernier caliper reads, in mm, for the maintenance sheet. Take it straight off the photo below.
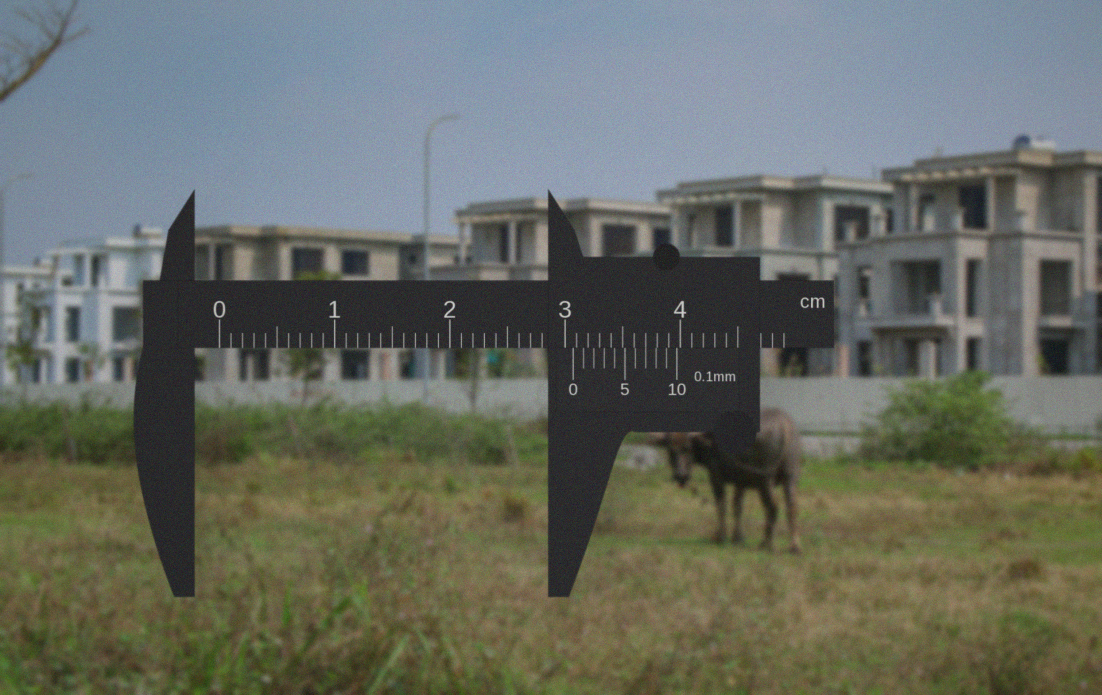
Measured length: 30.7 mm
